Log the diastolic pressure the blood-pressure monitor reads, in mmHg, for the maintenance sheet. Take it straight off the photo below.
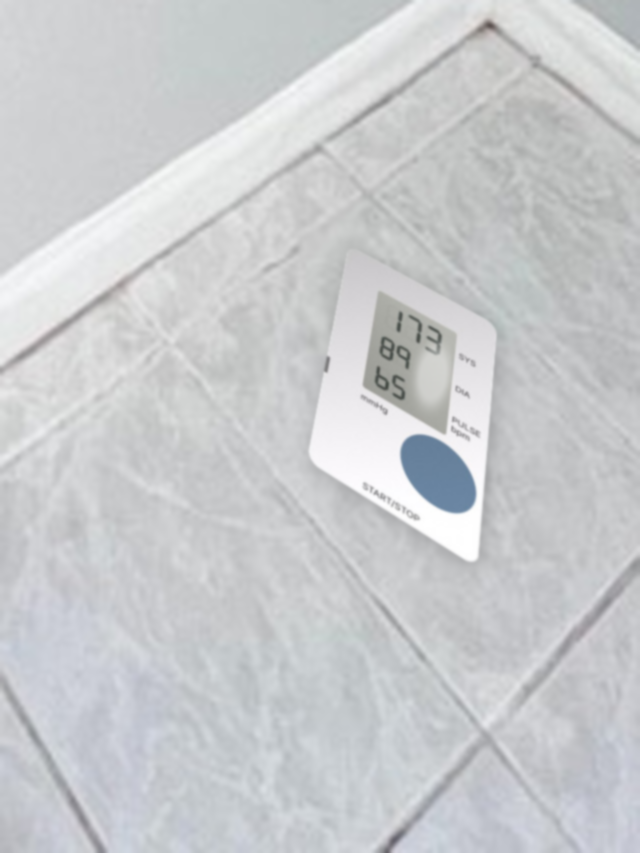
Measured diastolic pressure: 89 mmHg
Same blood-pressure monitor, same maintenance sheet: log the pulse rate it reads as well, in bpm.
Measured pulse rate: 65 bpm
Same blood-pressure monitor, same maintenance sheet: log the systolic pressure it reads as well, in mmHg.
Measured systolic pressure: 173 mmHg
